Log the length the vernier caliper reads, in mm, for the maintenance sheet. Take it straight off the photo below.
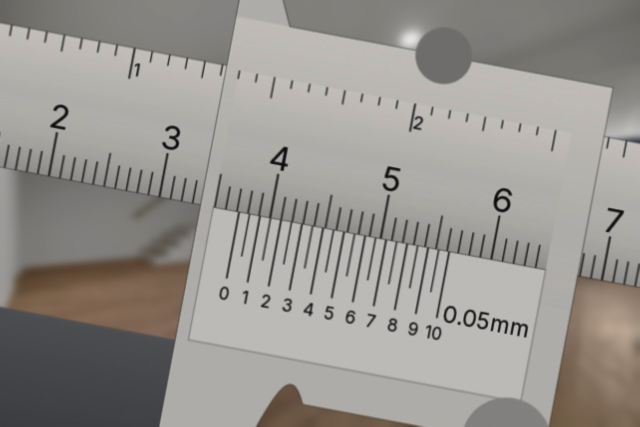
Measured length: 37.2 mm
